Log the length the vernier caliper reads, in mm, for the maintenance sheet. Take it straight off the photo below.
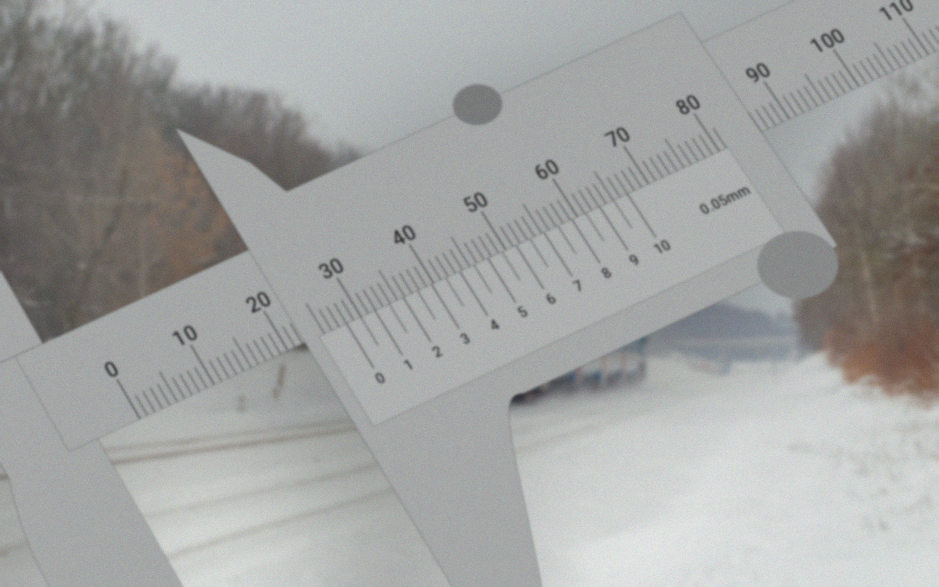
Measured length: 28.0 mm
